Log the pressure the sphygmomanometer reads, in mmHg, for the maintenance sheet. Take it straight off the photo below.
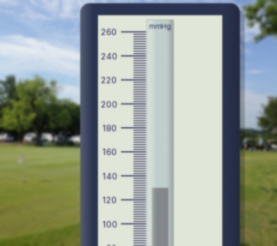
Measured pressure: 130 mmHg
